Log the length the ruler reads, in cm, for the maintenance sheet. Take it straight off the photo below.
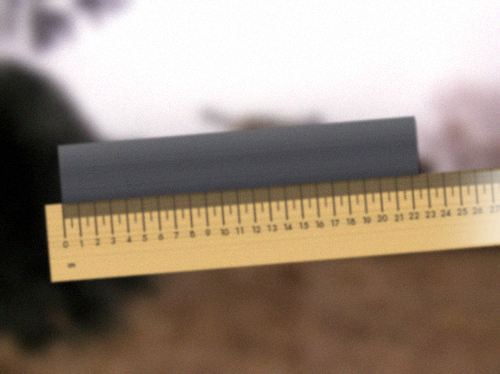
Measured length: 22.5 cm
